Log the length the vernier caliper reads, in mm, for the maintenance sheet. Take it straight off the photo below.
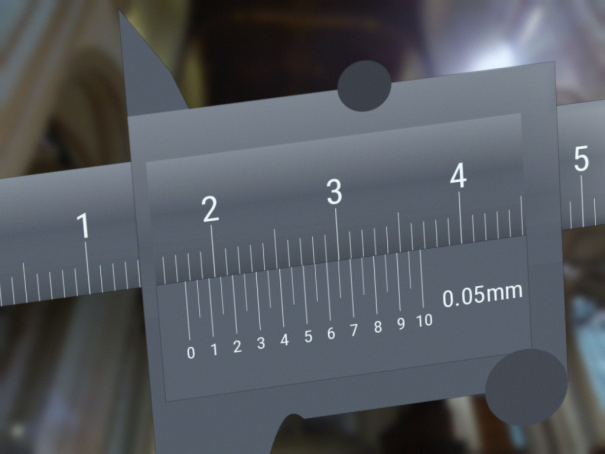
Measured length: 17.6 mm
